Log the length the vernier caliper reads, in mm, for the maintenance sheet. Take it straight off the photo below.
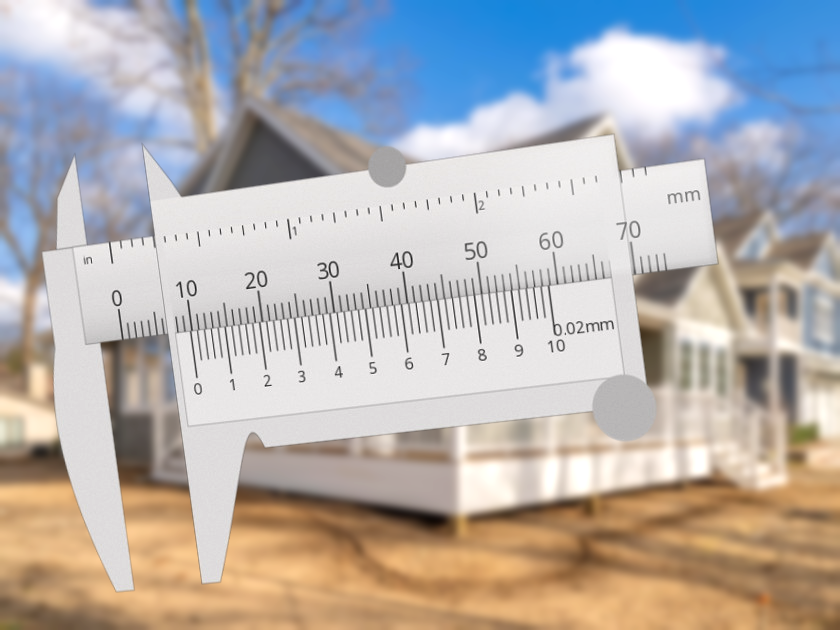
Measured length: 9.8 mm
